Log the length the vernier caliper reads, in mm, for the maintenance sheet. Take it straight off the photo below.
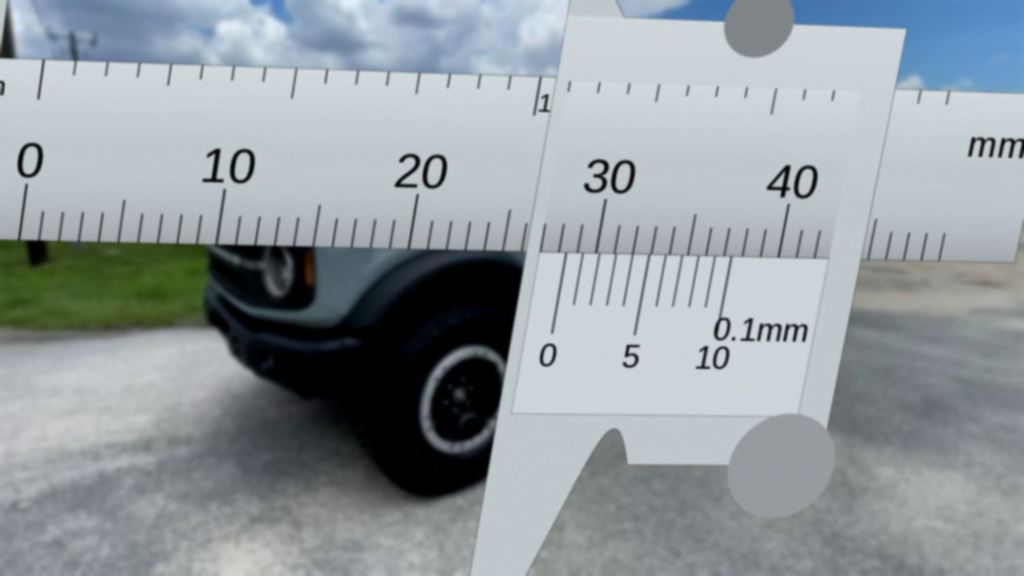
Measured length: 28.4 mm
